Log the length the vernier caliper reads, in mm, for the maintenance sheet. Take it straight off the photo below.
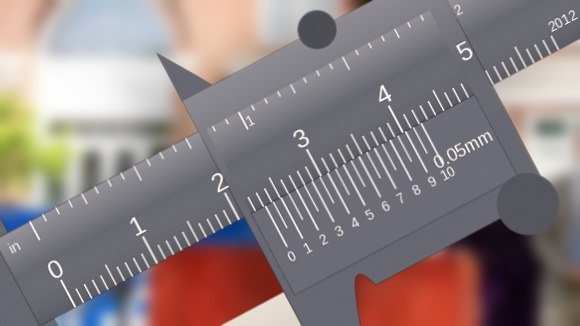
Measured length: 23.2 mm
